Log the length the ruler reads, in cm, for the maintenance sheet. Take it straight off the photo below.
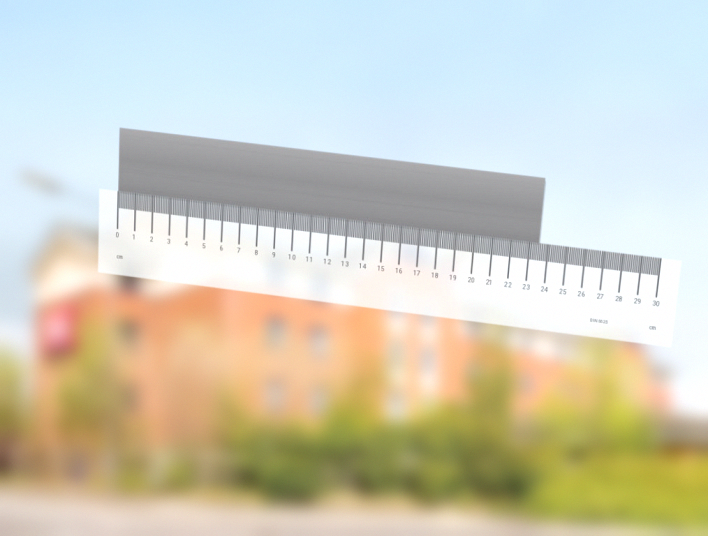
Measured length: 23.5 cm
